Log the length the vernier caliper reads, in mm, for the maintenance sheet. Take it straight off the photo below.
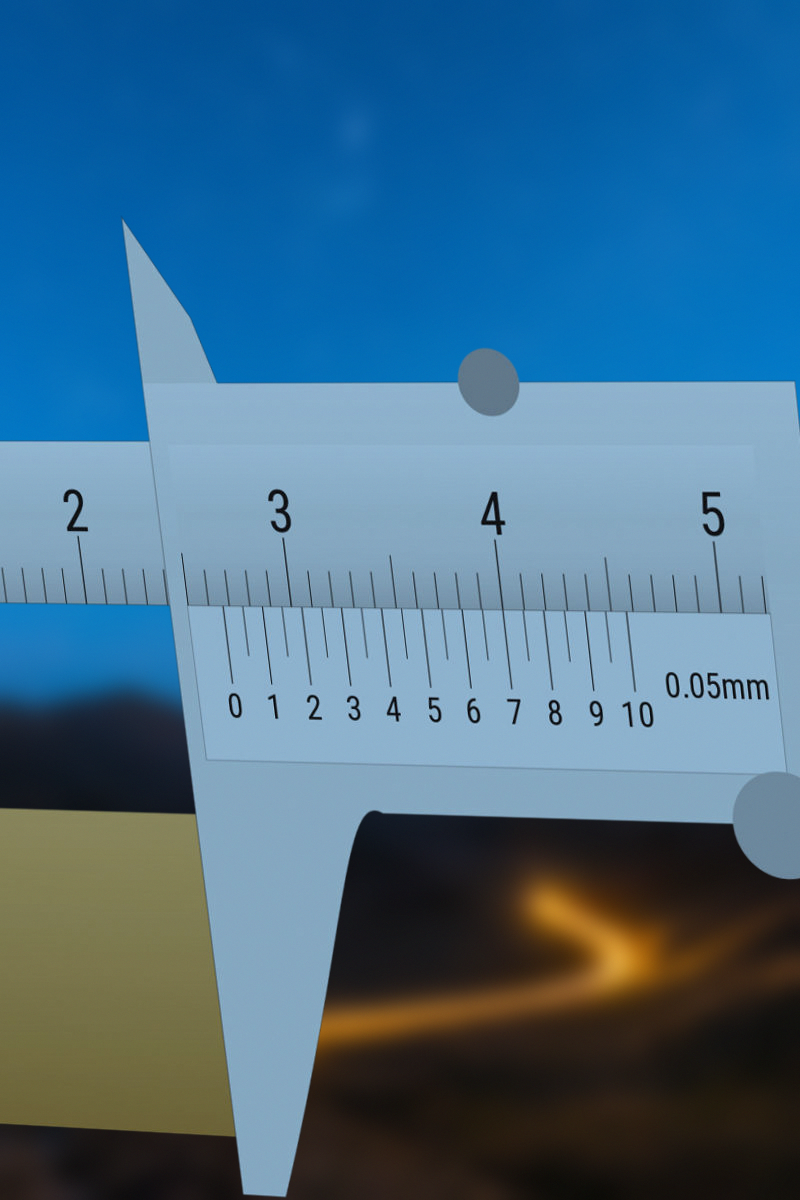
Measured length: 26.7 mm
